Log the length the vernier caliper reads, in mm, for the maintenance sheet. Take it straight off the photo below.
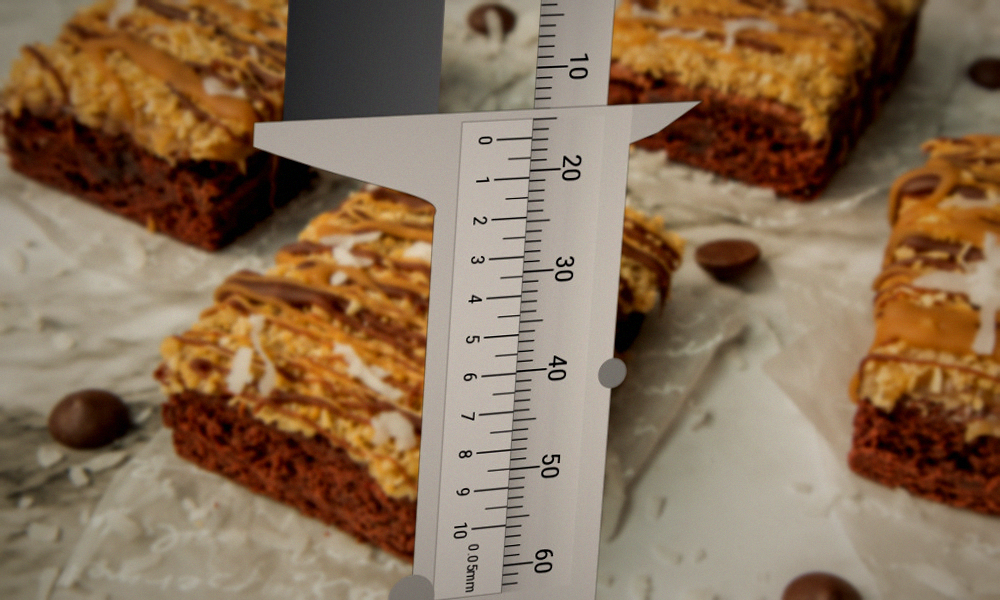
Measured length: 16.8 mm
